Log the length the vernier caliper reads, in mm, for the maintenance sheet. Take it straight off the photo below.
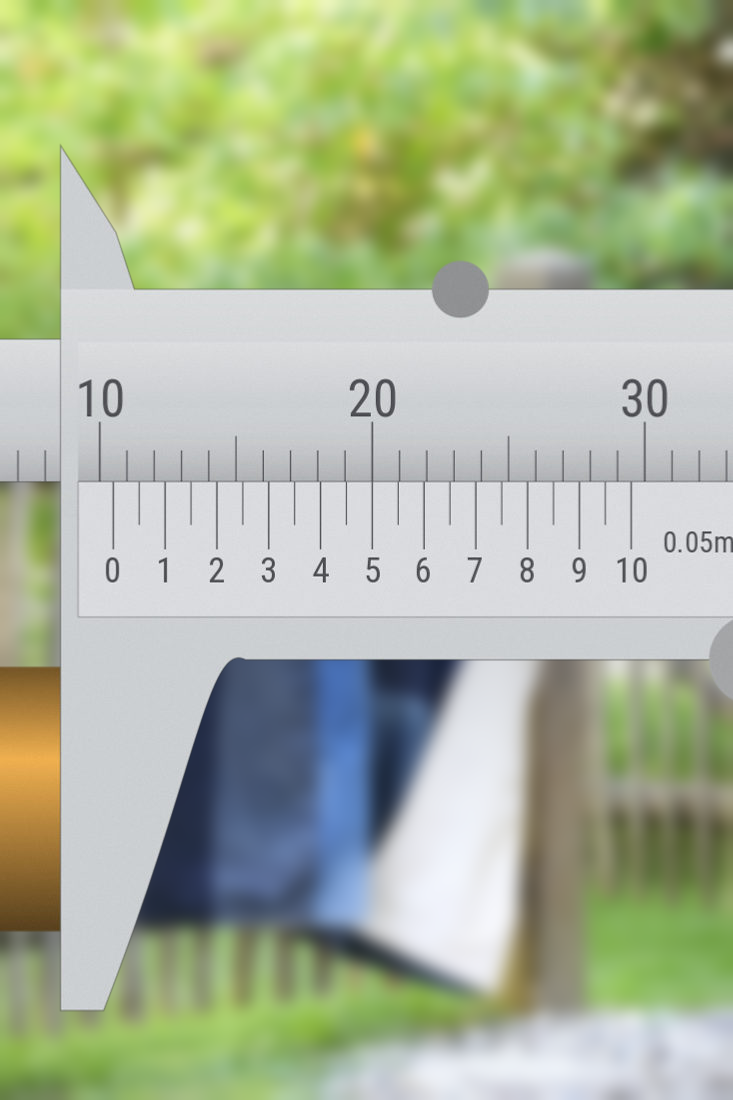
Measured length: 10.50 mm
